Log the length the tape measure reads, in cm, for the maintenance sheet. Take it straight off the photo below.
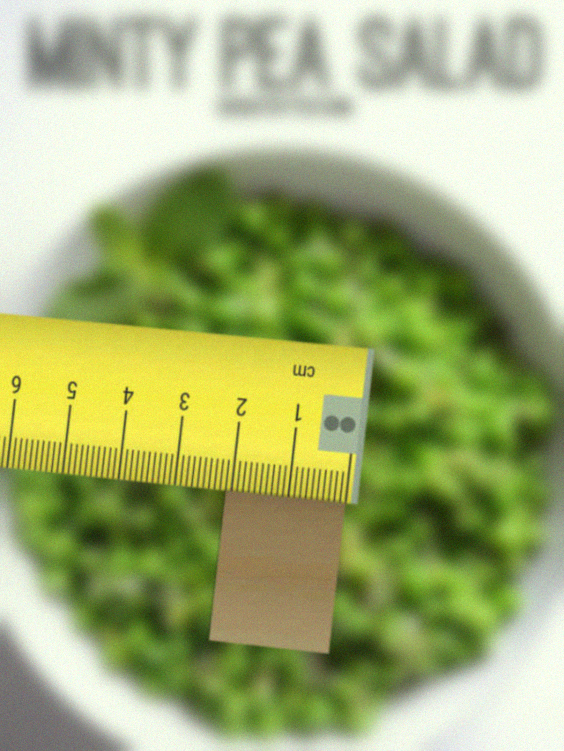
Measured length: 2.1 cm
